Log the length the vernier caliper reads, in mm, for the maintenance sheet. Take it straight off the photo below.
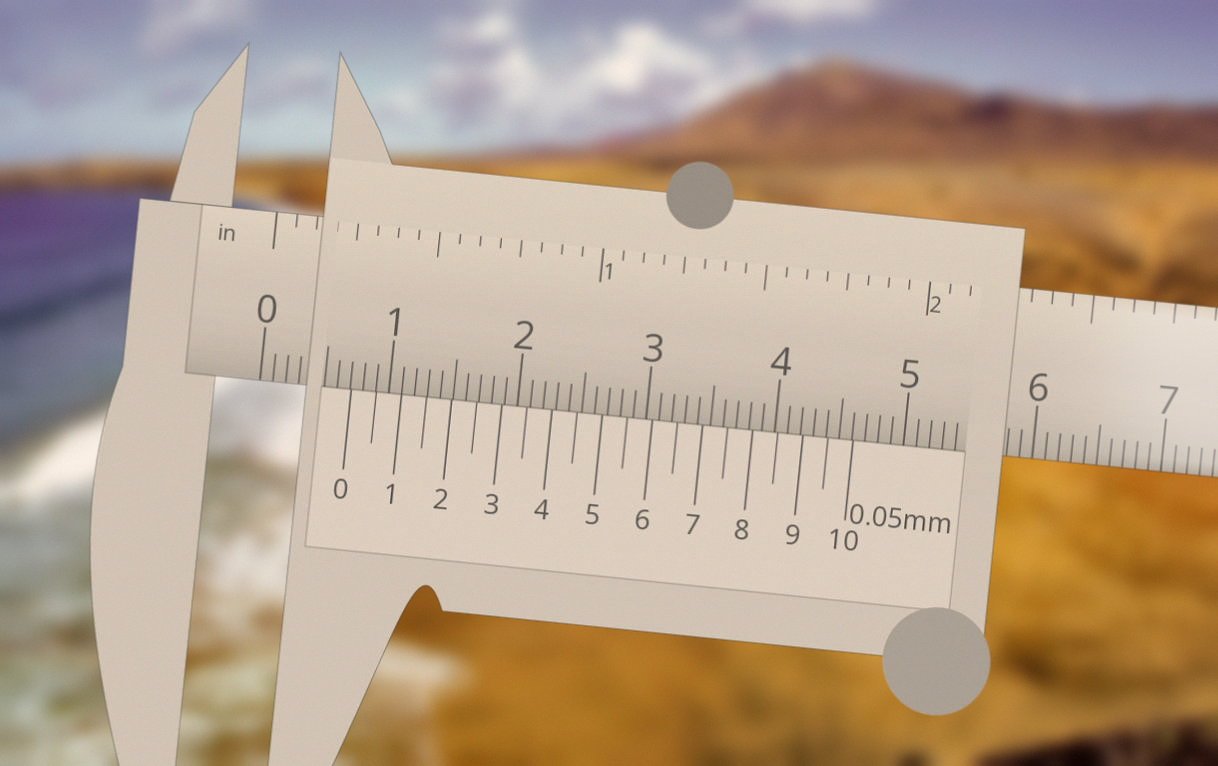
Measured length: 7.1 mm
